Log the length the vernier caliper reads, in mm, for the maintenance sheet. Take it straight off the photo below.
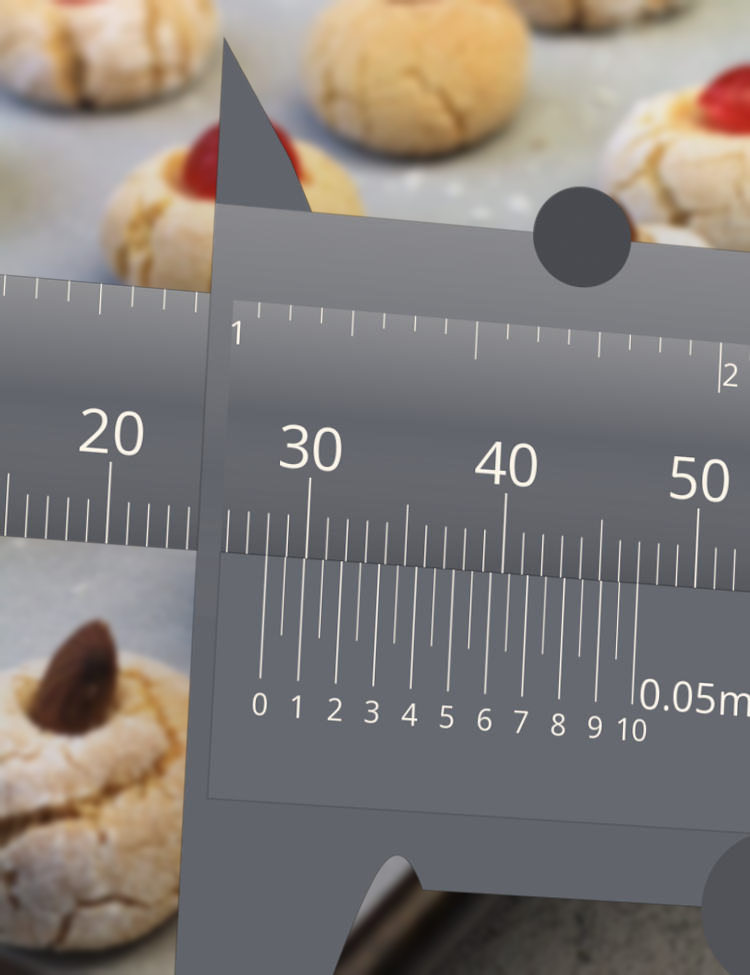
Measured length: 28.0 mm
